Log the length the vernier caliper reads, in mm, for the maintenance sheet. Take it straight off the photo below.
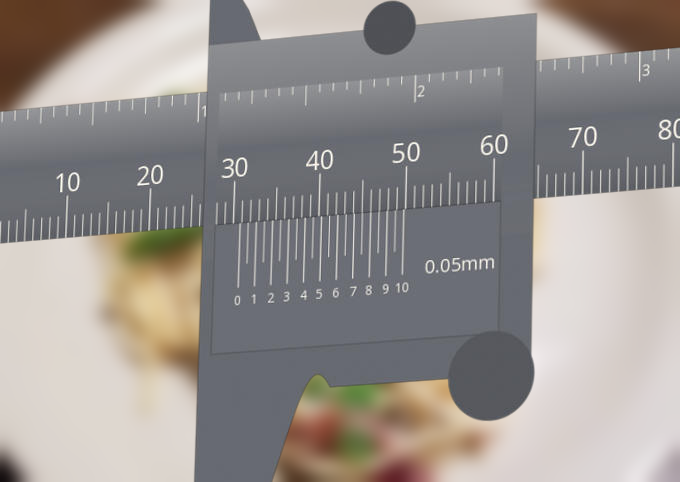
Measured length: 30.8 mm
